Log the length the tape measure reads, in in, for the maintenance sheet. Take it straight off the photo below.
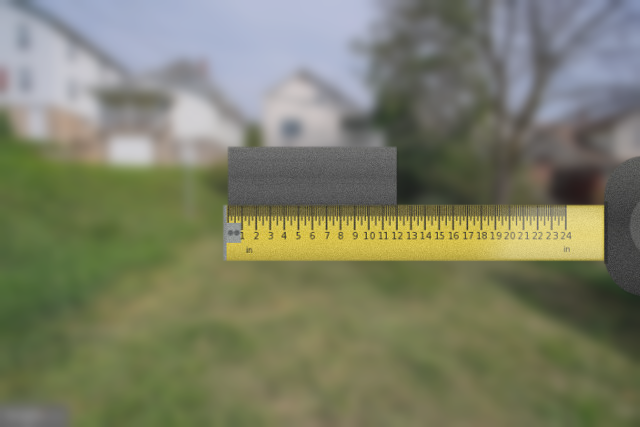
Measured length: 12 in
